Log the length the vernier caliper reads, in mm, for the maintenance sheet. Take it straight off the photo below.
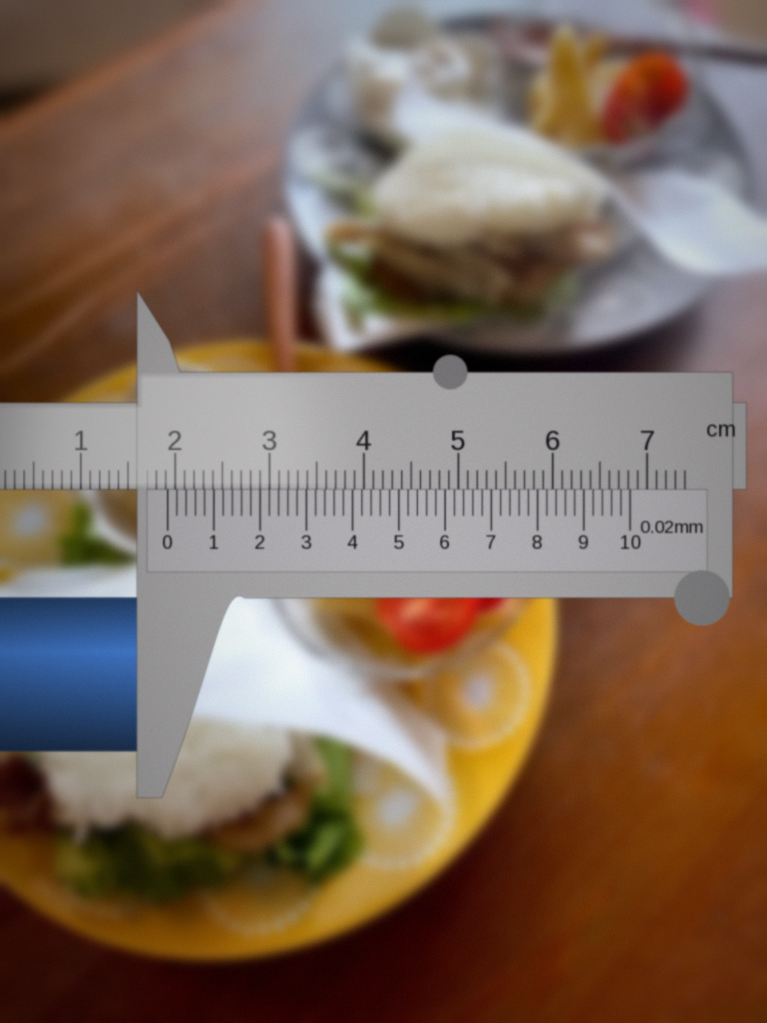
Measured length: 19.2 mm
